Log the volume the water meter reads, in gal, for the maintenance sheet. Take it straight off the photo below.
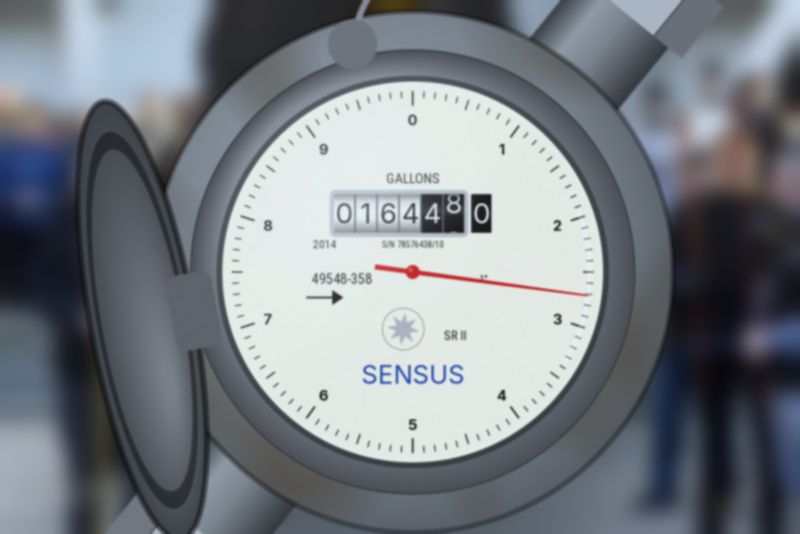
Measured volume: 164482.7 gal
